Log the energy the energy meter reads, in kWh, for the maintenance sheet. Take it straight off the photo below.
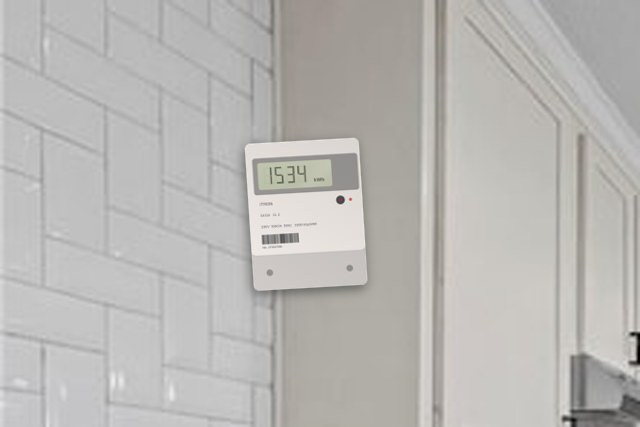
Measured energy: 1534 kWh
